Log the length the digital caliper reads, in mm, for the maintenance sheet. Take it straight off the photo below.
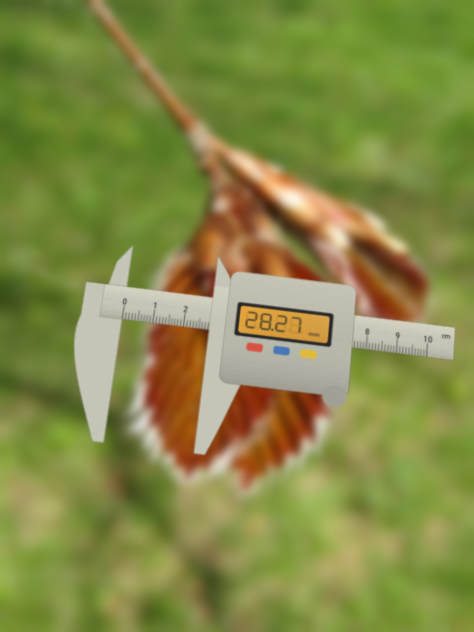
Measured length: 28.27 mm
